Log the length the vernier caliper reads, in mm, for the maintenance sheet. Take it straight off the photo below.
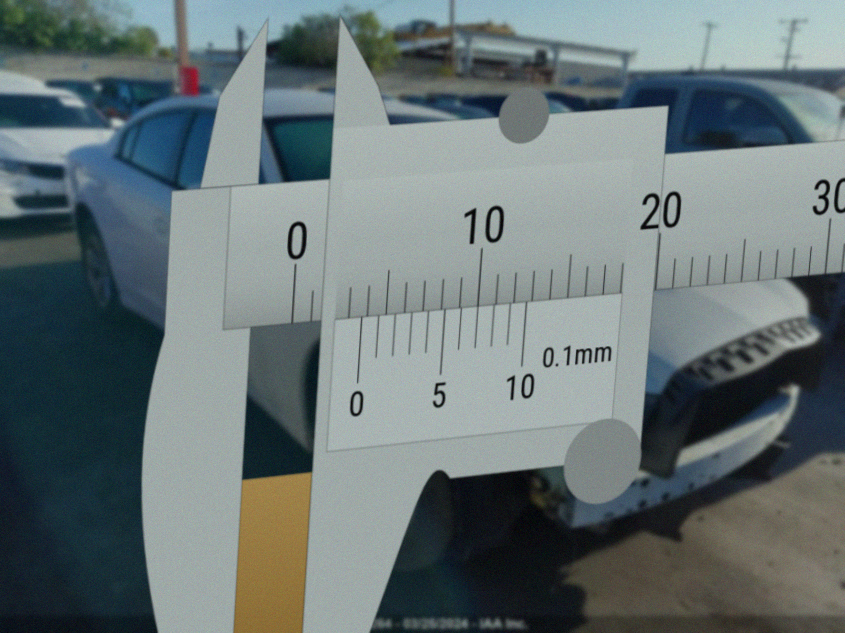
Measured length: 3.7 mm
